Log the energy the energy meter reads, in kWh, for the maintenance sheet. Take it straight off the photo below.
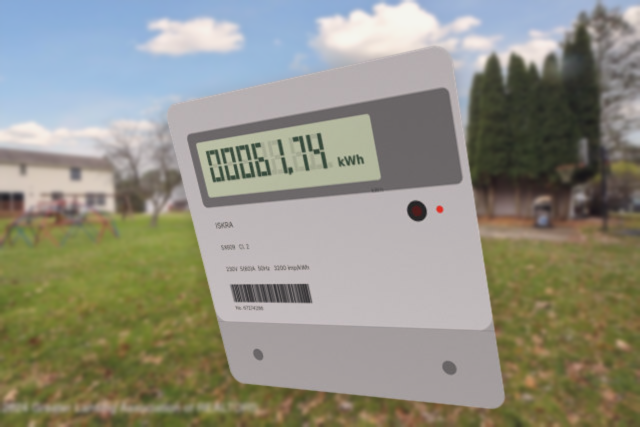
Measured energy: 61.74 kWh
